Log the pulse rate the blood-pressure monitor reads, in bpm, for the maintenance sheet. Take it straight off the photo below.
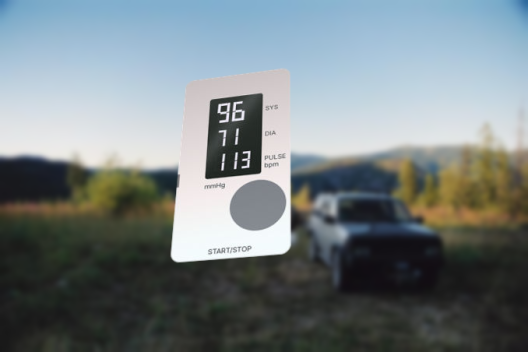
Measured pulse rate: 113 bpm
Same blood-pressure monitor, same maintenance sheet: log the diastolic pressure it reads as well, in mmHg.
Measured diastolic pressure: 71 mmHg
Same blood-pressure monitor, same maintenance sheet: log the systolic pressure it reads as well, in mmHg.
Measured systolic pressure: 96 mmHg
